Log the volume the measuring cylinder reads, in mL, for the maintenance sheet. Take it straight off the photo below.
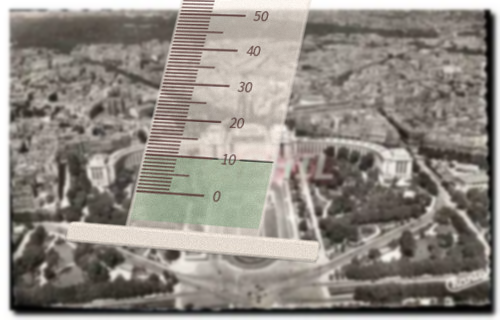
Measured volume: 10 mL
